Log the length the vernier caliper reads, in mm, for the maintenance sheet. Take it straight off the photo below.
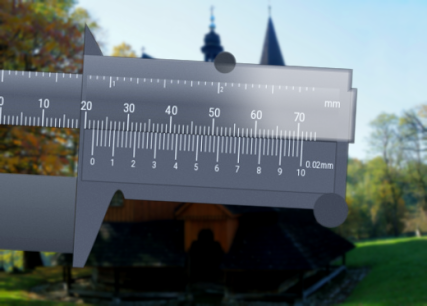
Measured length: 22.0 mm
